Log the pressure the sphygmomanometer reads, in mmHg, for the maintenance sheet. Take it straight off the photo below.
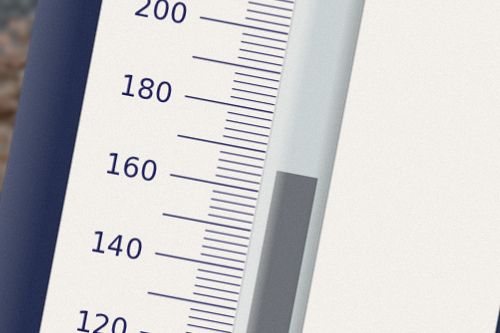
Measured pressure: 166 mmHg
